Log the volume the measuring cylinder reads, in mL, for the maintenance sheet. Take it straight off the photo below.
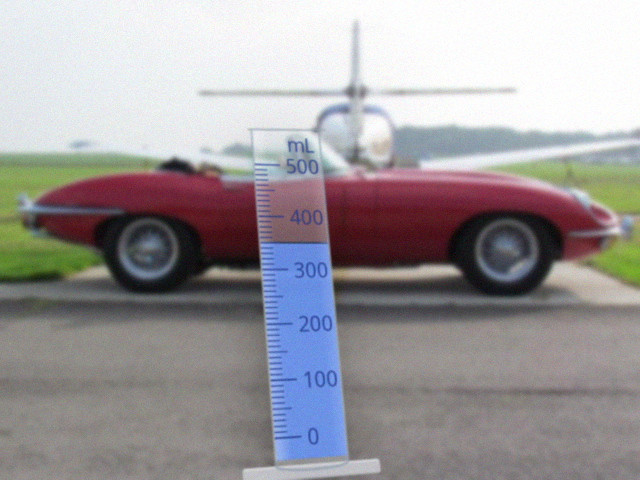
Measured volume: 350 mL
